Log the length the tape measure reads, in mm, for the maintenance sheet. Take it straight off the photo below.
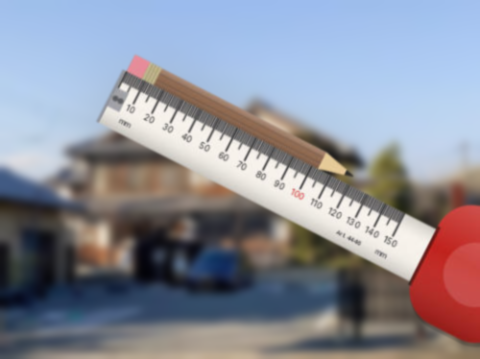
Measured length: 120 mm
